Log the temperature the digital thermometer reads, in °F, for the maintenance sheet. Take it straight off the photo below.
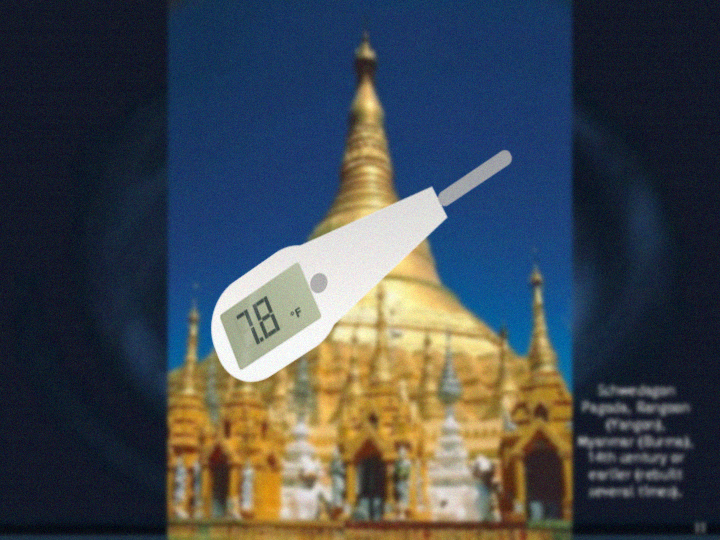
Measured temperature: 7.8 °F
